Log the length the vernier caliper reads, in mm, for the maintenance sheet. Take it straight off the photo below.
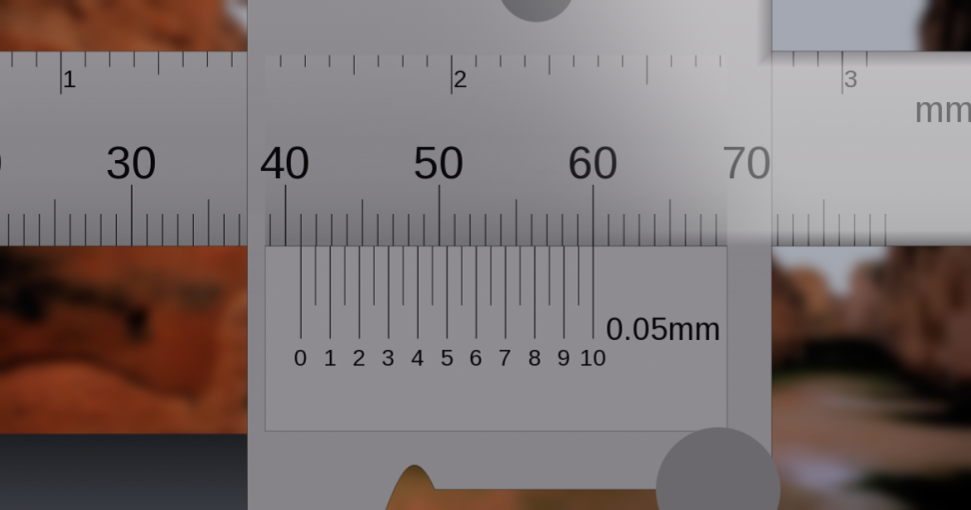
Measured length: 41.0 mm
